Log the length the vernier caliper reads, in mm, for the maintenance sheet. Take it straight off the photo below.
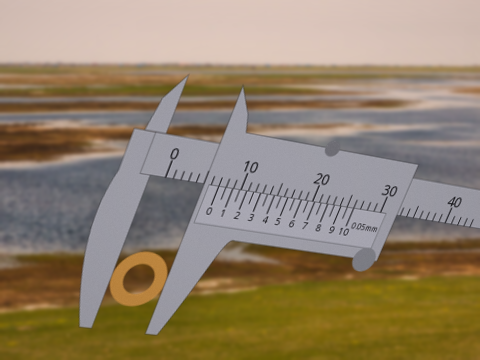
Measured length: 7.0 mm
